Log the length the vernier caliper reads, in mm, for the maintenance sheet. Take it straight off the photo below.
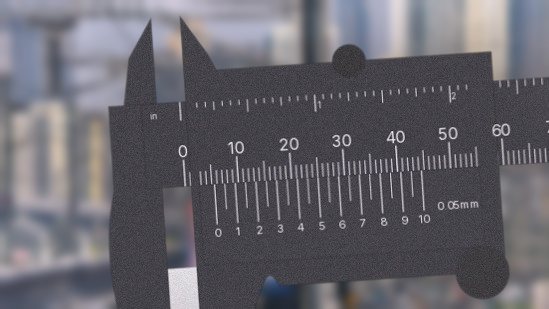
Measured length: 5.5 mm
